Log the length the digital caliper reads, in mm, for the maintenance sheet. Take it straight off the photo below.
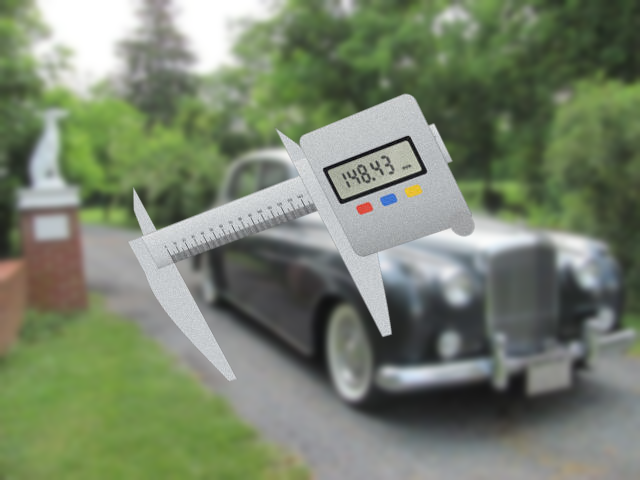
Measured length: 148.43 mm
